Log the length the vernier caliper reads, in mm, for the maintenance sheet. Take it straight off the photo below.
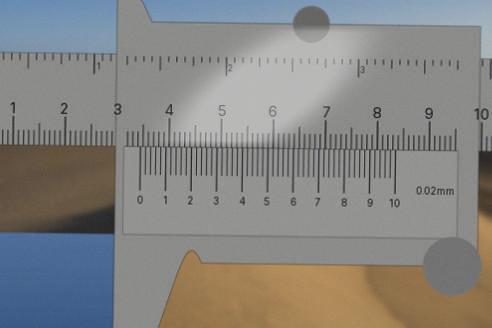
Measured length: 34.5 mm
